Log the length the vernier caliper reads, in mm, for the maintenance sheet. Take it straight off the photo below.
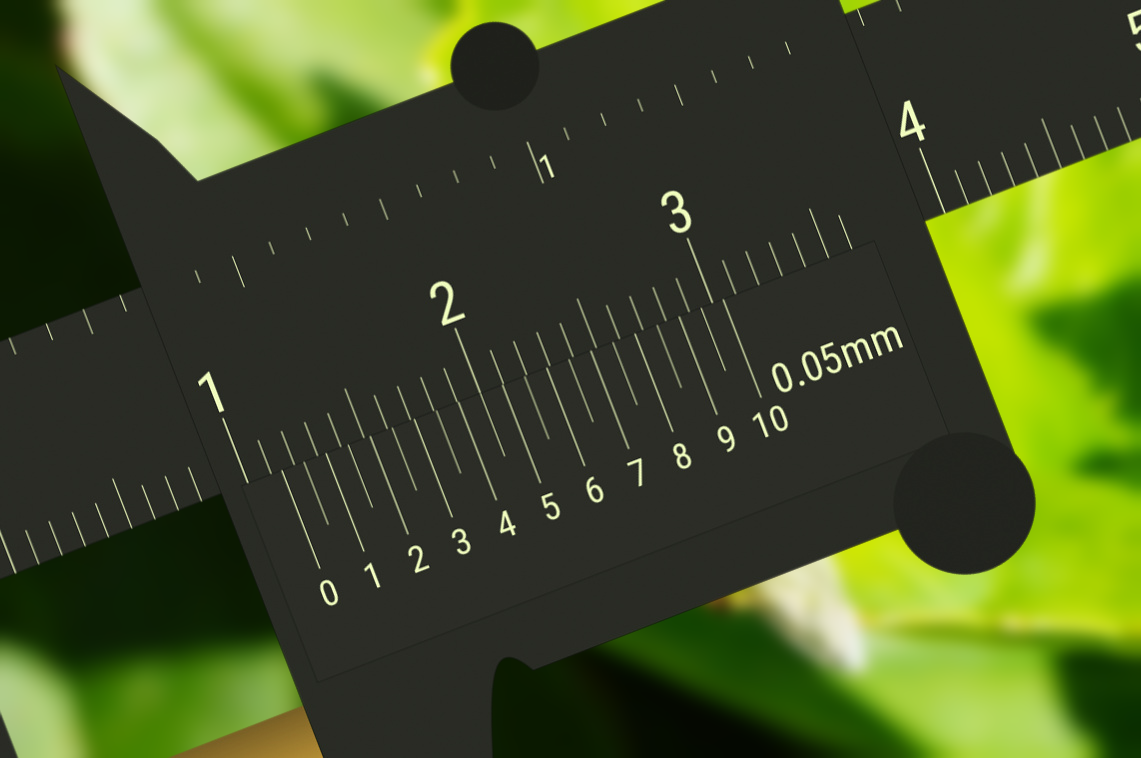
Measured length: 11.45 mm
